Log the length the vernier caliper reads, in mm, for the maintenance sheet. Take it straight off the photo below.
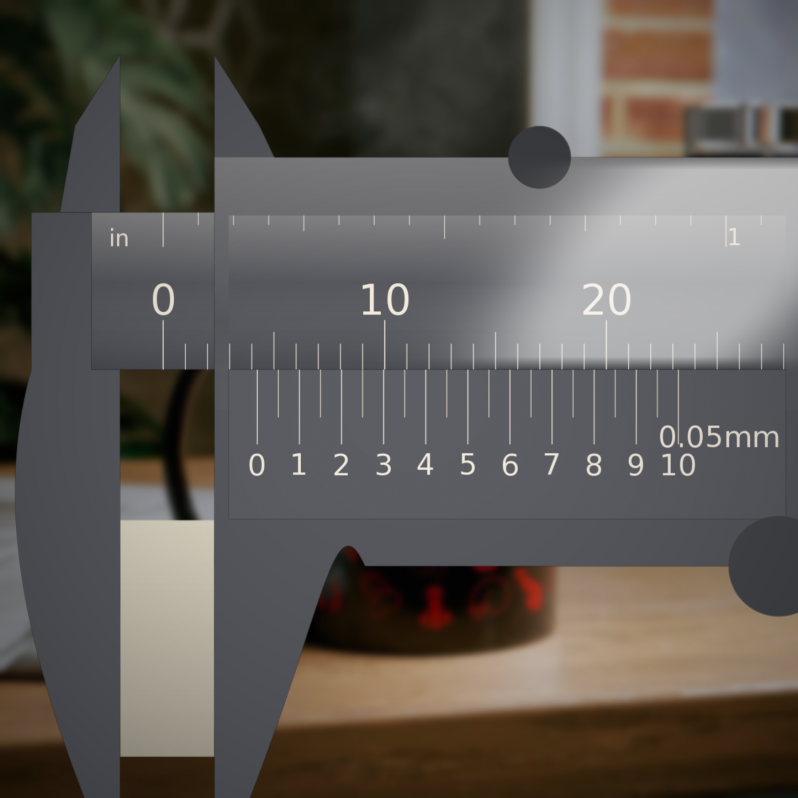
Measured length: 4.25 mm
